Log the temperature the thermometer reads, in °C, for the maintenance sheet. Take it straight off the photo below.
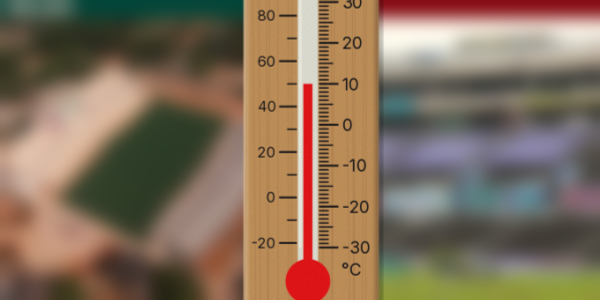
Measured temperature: 10 °C
